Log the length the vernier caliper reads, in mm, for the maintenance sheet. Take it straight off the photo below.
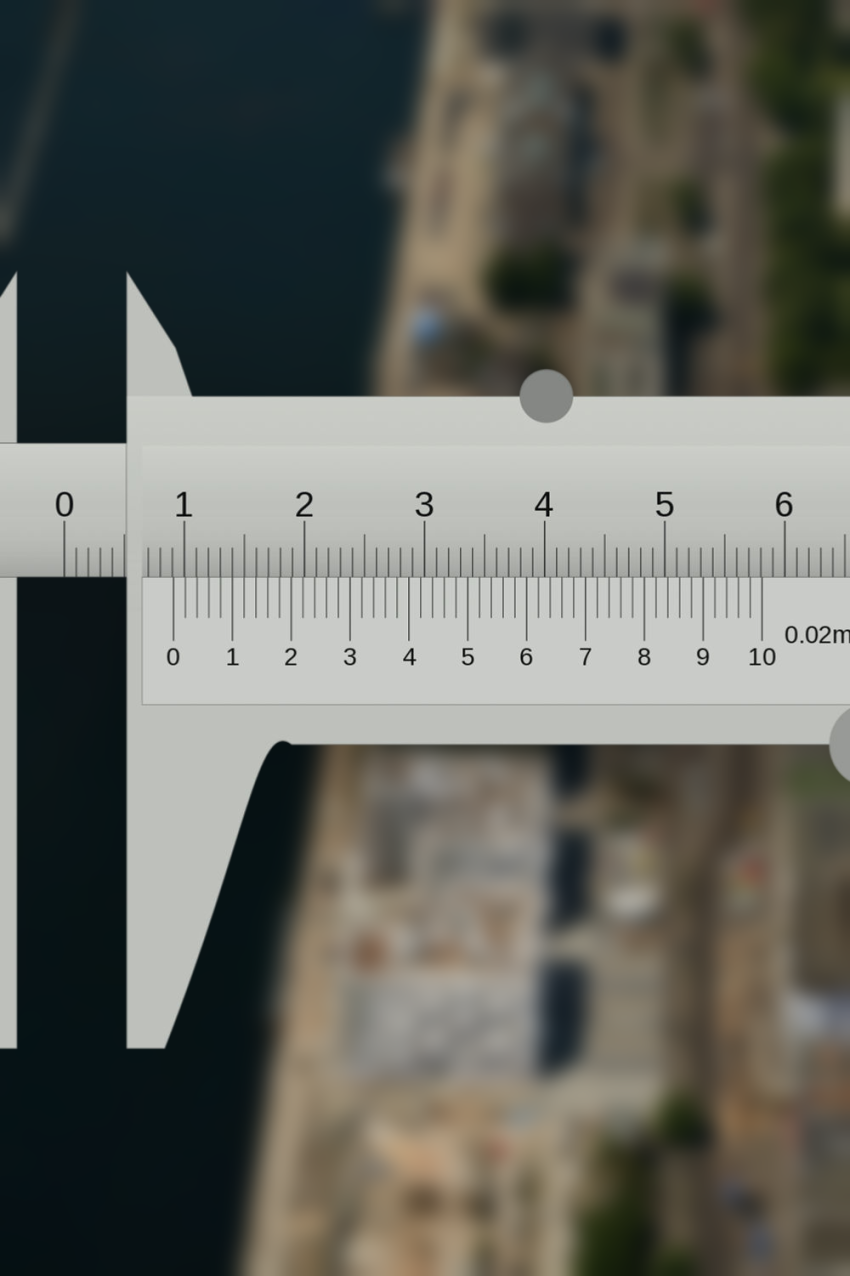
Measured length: 9.1 mm
